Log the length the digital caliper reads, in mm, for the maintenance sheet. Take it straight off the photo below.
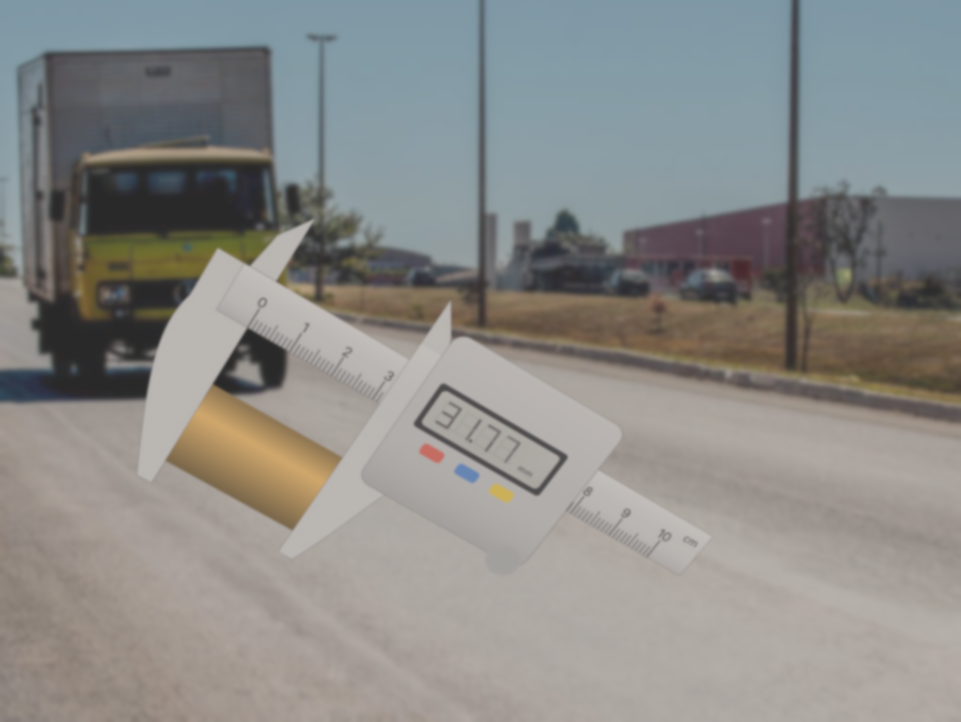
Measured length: 31.77 mm
